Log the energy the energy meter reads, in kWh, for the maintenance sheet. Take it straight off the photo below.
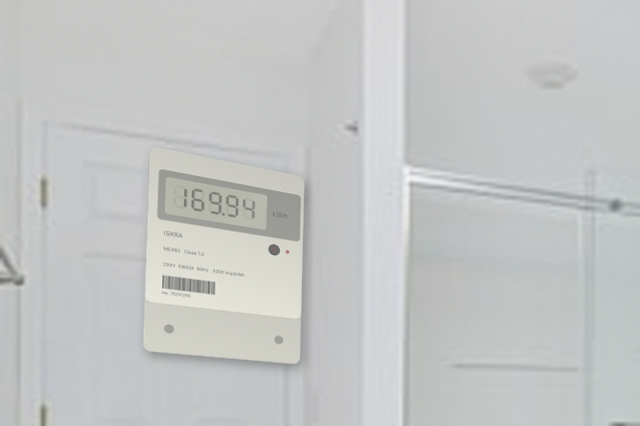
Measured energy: 169.94 kWh
